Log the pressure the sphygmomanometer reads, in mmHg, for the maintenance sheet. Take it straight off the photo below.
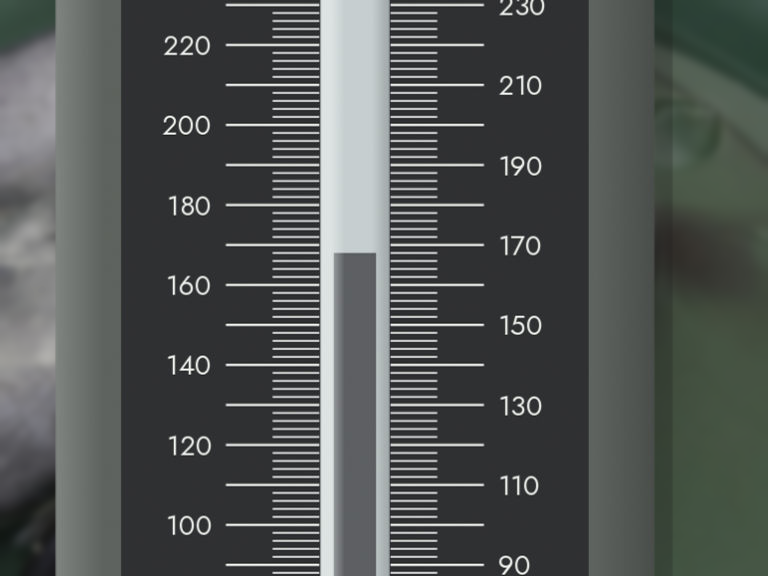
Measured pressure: 168 mmHg
